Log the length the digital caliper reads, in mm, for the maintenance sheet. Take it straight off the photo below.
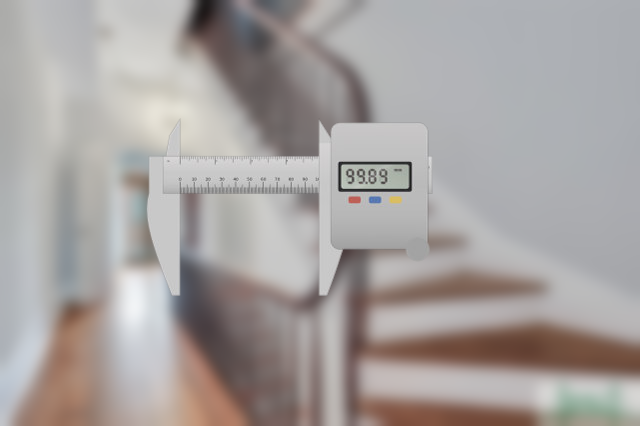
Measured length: 99.89 mm
